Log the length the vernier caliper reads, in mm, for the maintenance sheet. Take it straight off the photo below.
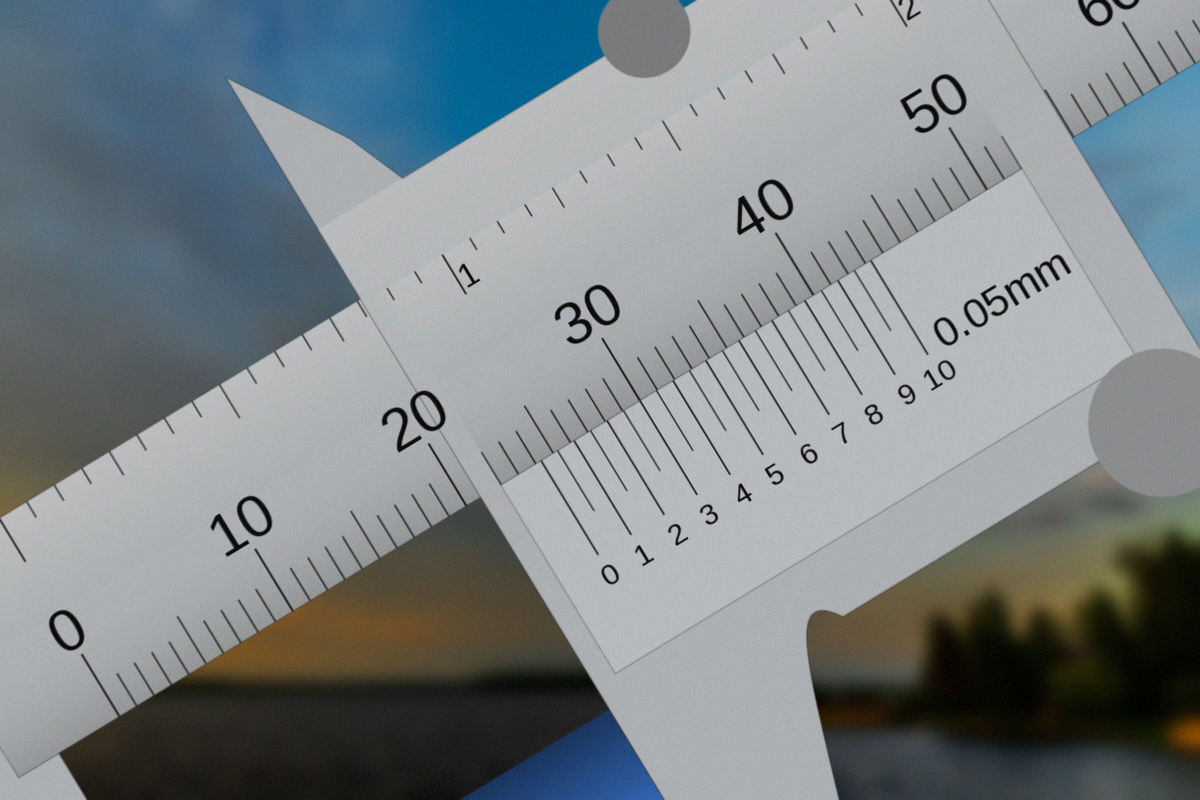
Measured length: 24.3 mm
